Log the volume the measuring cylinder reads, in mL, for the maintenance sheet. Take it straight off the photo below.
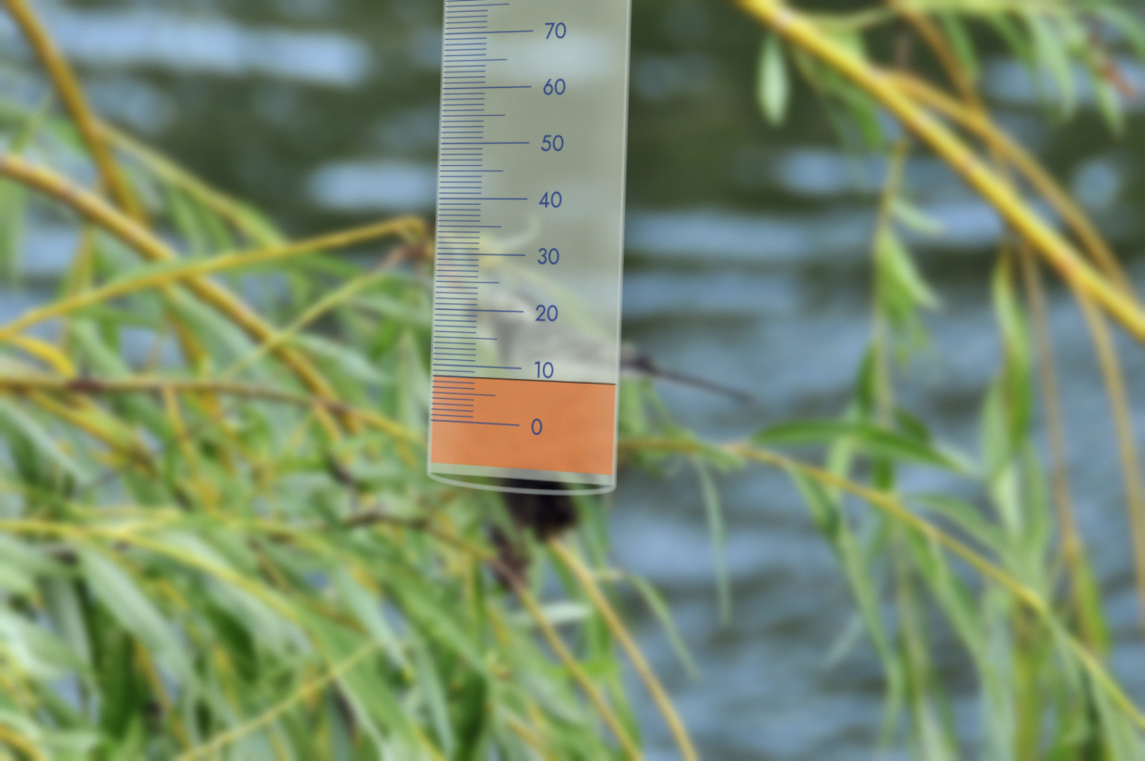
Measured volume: 8 mL
